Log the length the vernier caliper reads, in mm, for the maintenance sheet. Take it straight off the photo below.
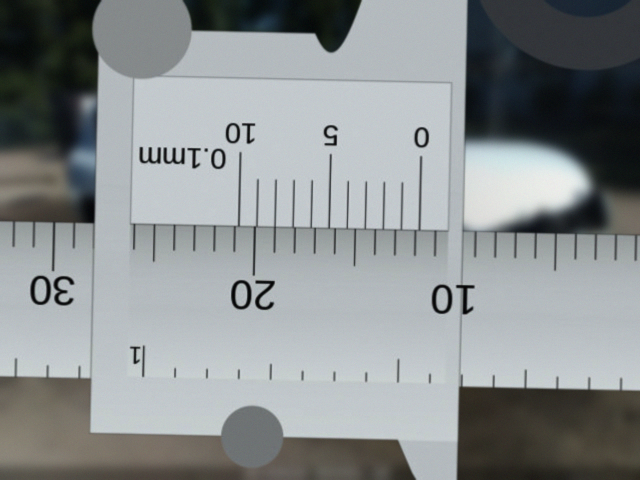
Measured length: 11.8 mm
